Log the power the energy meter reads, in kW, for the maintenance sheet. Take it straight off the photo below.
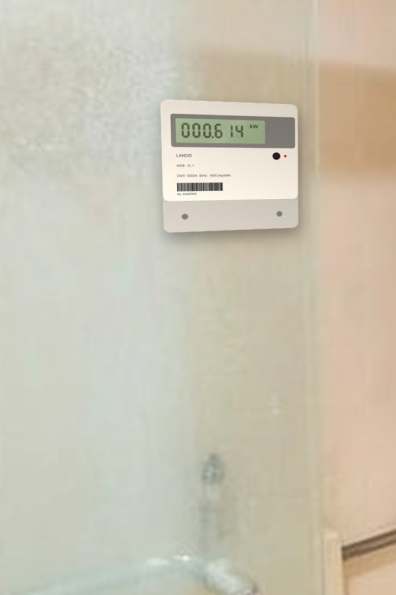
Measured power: 0.614 kW
